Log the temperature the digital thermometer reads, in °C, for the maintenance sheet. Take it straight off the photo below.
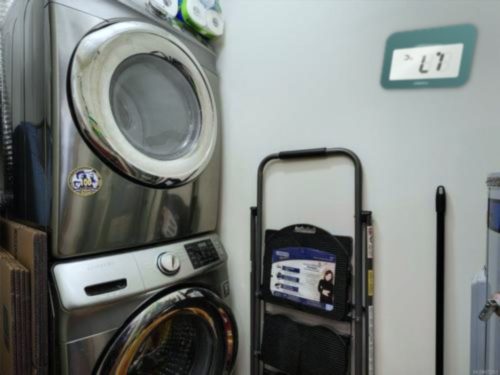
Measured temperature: 1.7 °C
